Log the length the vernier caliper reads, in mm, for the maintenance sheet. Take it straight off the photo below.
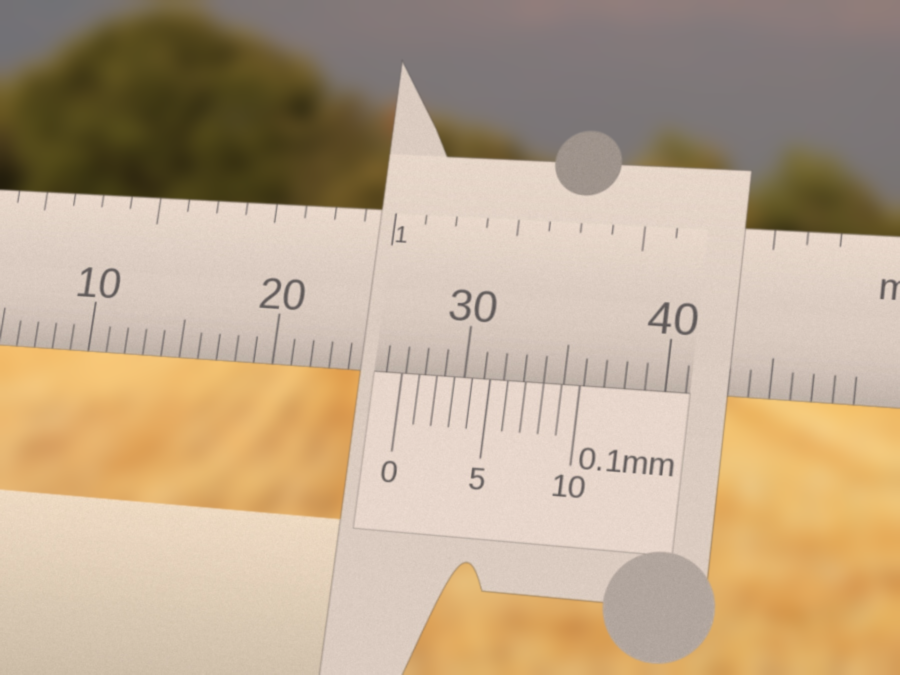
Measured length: 26.8 mm
